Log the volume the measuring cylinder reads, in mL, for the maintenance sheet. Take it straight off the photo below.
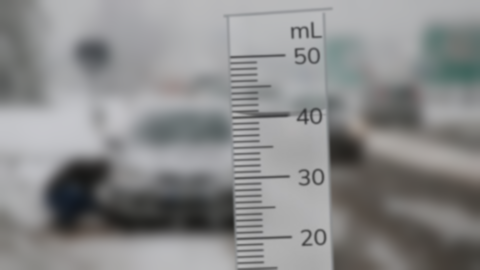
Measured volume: 40 mL
